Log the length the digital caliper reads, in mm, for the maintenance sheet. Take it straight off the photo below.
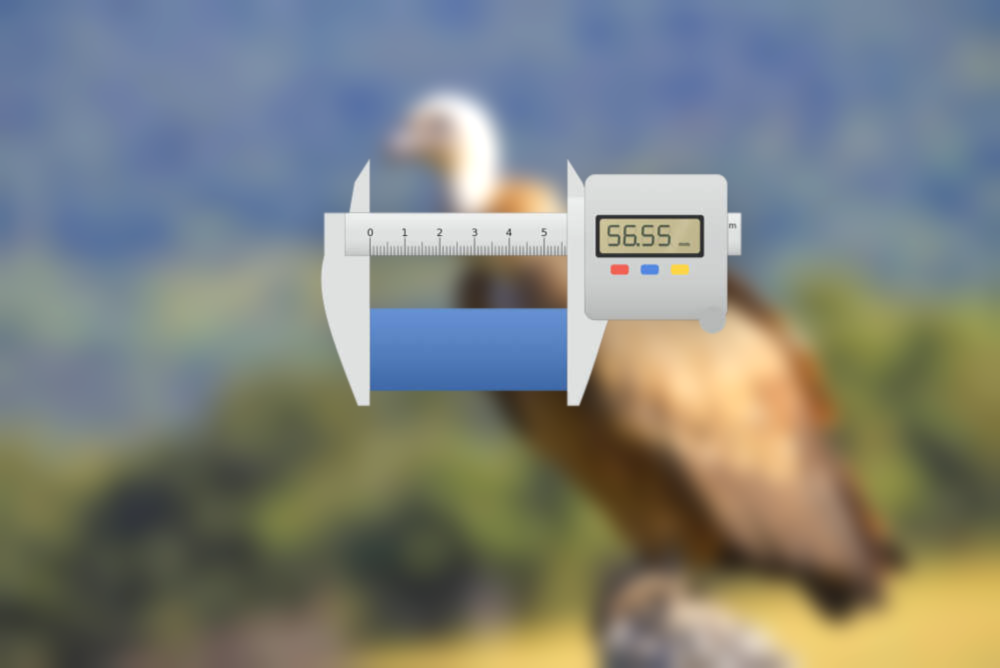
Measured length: 56.55 mm
